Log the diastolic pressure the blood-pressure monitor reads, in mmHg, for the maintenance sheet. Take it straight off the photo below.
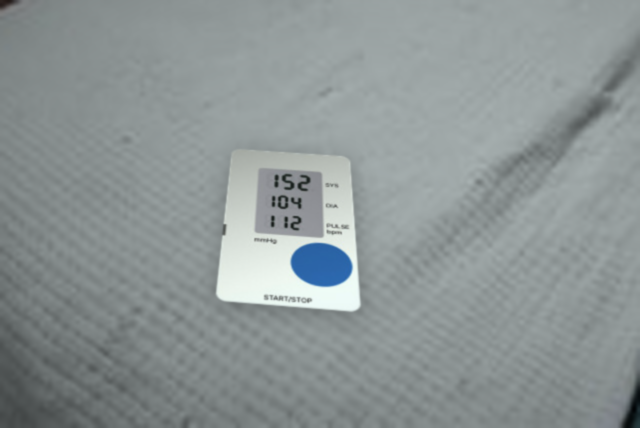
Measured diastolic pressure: 104 mmHg
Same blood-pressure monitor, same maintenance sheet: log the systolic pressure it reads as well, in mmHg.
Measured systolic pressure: 152 mmHg
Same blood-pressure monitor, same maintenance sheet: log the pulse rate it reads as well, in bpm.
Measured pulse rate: 112 bpm
